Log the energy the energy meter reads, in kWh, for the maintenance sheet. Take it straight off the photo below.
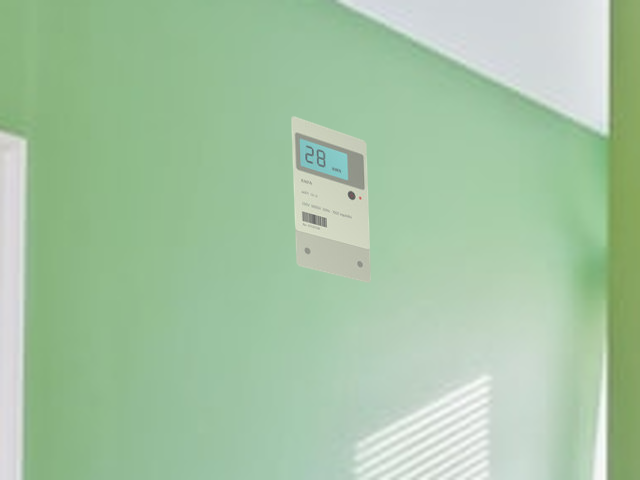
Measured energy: 28 kWh
